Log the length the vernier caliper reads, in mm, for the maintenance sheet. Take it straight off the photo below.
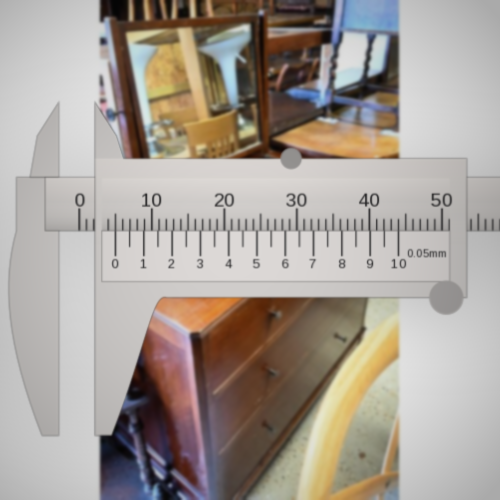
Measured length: 5.0 mm
